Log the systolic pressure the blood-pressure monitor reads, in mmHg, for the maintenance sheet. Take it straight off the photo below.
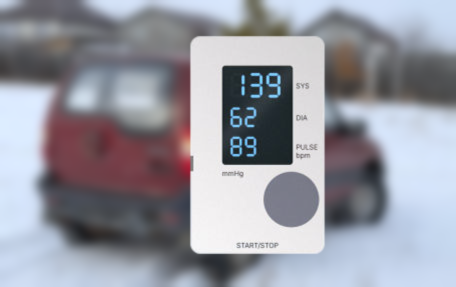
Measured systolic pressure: 139 mmHg
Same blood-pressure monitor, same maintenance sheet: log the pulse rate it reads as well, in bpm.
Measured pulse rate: 89 bpm
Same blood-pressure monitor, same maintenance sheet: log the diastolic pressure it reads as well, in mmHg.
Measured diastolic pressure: 62 mmHg
